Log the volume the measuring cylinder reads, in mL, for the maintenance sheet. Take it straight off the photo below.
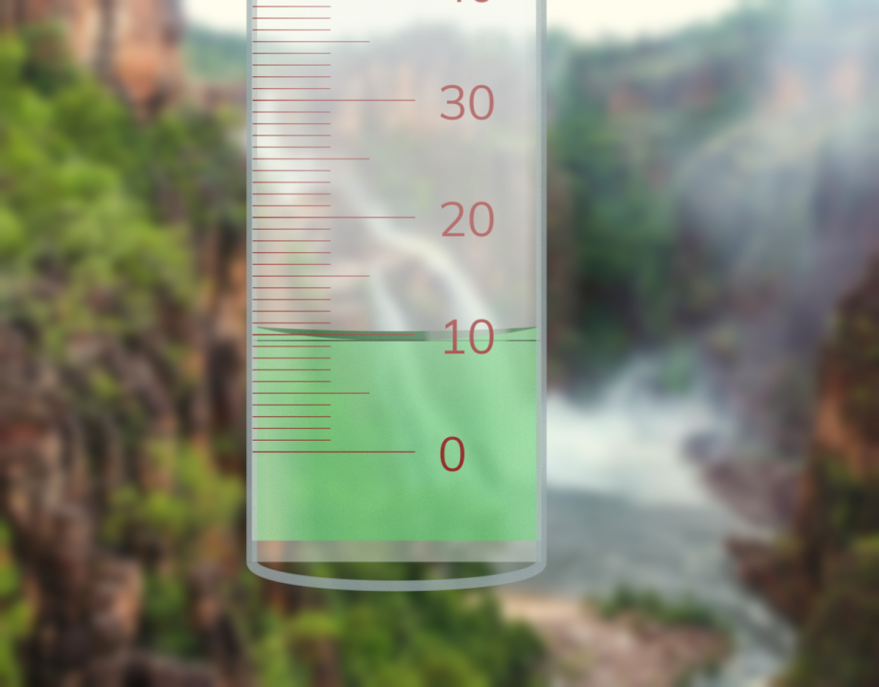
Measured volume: 9.5 mL
